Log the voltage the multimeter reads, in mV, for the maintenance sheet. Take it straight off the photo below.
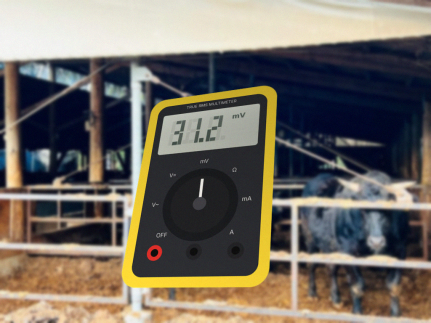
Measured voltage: 31.2 mV
